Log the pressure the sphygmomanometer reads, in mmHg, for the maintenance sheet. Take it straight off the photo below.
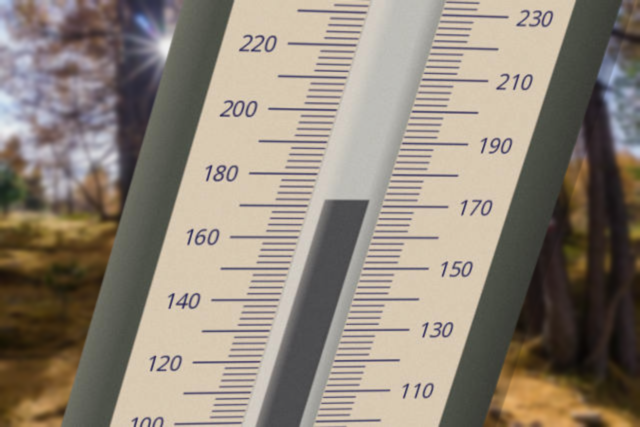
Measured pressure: 172 mmHg
